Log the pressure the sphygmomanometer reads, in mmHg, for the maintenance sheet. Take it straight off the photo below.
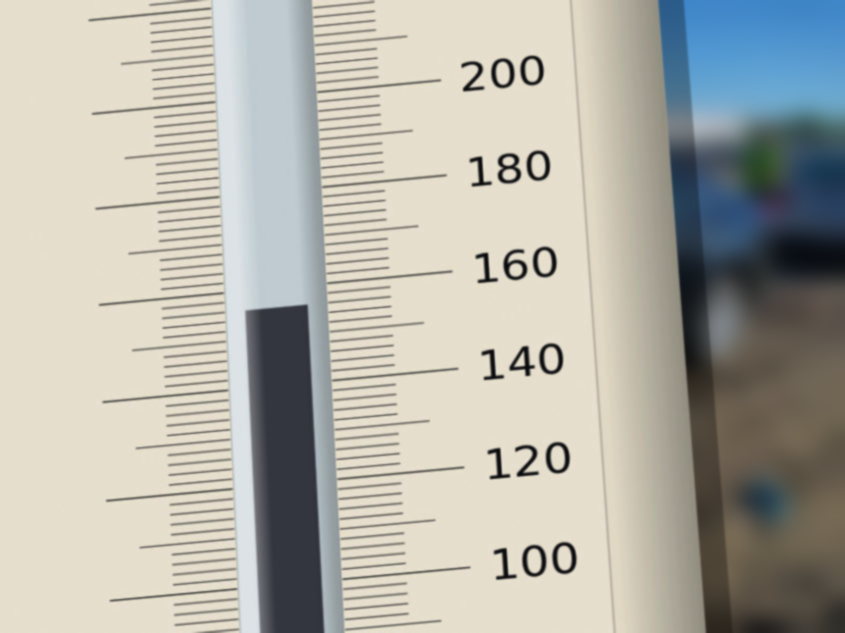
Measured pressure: 156 mmHg
